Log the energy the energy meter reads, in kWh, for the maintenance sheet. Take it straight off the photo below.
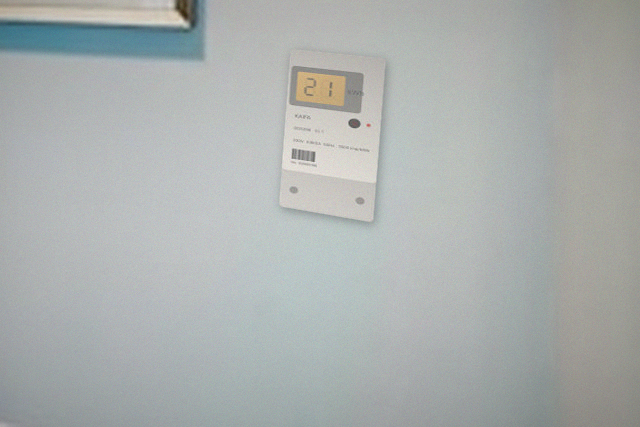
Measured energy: 21 kWh
